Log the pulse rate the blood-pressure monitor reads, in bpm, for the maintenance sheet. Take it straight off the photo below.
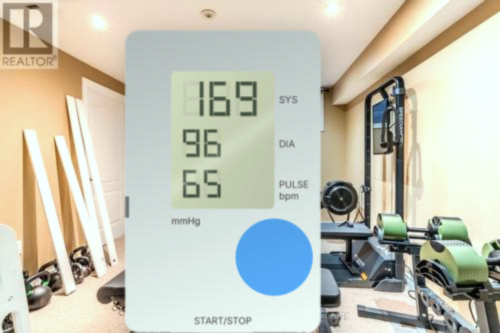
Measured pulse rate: 65 bpm
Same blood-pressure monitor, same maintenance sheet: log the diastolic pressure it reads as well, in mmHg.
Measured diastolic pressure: 96 mmHg
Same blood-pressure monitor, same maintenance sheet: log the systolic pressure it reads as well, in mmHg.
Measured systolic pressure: 169 mmHg
